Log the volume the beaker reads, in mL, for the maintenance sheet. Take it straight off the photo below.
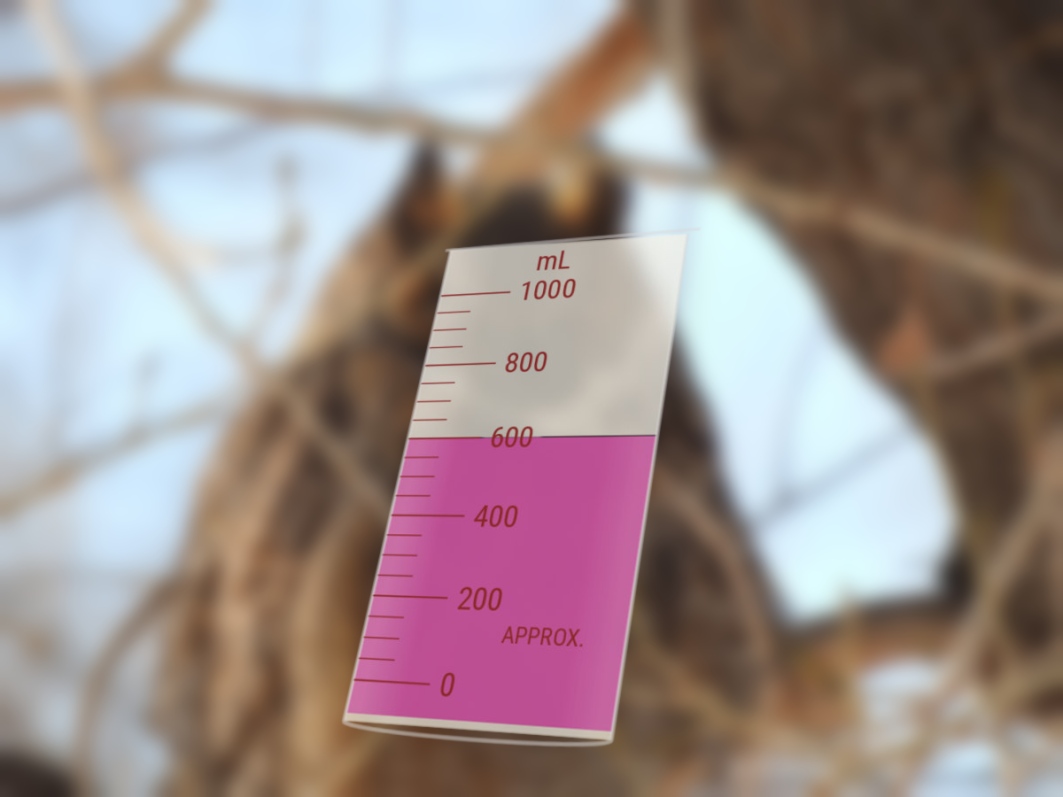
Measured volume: 600 mL
